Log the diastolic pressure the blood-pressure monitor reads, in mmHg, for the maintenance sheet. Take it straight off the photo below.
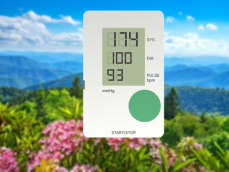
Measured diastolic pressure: 100 mmHg
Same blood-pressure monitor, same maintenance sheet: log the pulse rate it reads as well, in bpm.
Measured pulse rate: 93 bpm
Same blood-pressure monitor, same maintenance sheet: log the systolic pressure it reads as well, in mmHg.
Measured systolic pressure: 174 mmHg
